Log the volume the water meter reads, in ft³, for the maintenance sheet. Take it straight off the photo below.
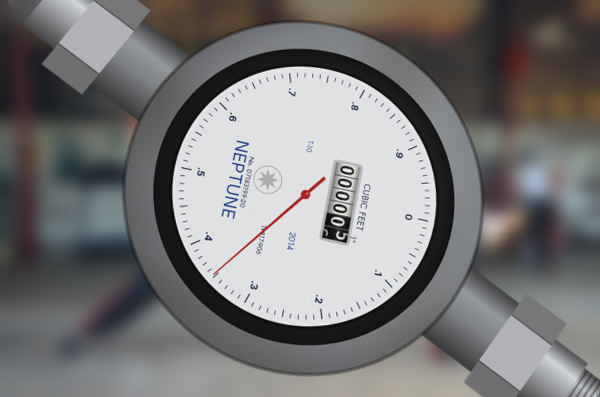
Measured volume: 5.35 ft³
